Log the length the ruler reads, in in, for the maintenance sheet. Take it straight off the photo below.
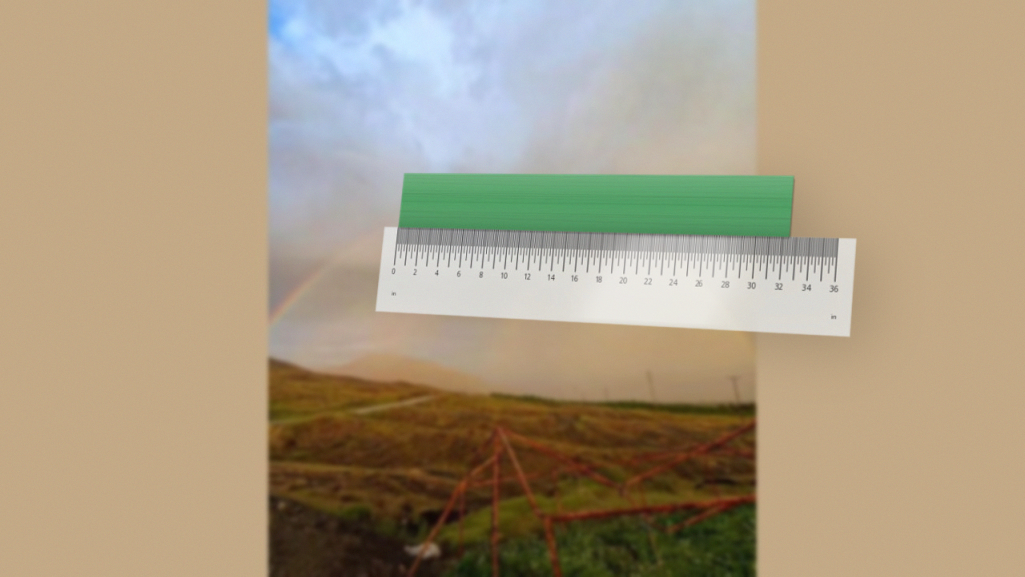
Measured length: 32.5 in
